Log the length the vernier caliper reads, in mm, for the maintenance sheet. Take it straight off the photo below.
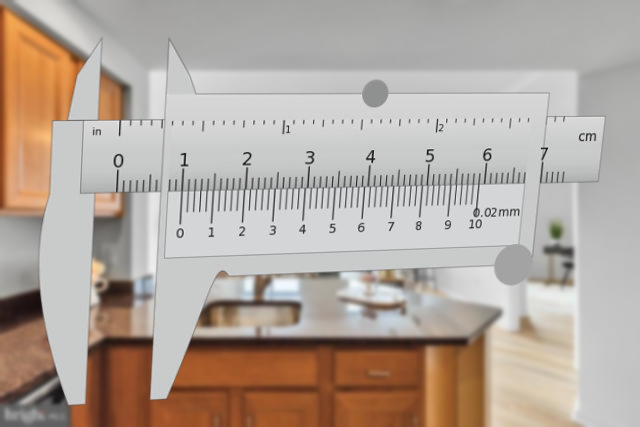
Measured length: 10.0 mm
